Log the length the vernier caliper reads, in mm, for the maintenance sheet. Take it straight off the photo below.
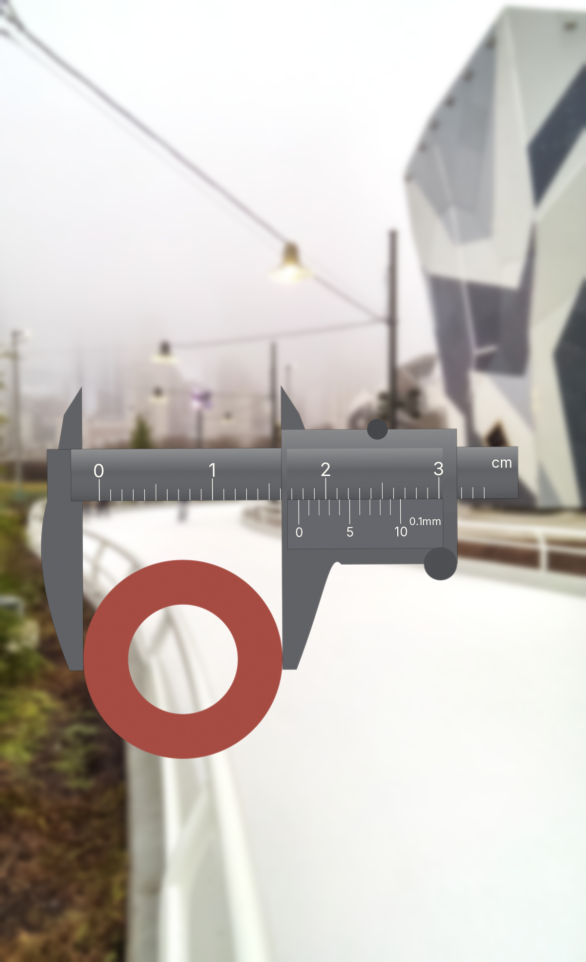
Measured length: 17.6 mm
